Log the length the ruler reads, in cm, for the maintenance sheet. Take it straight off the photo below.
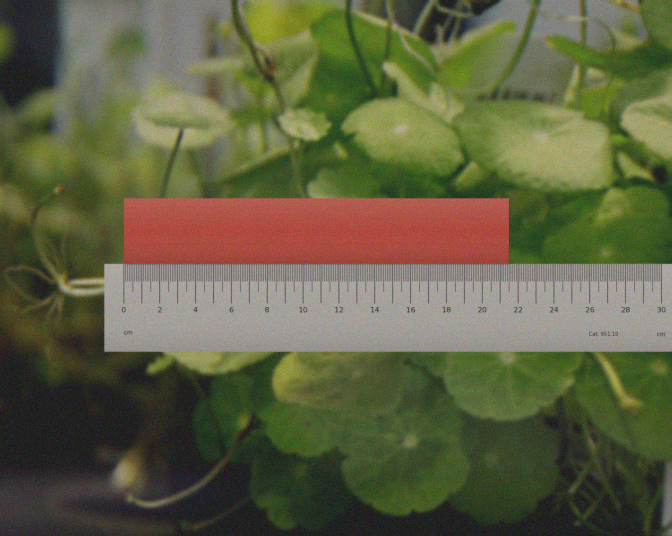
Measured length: 21.5 cm
